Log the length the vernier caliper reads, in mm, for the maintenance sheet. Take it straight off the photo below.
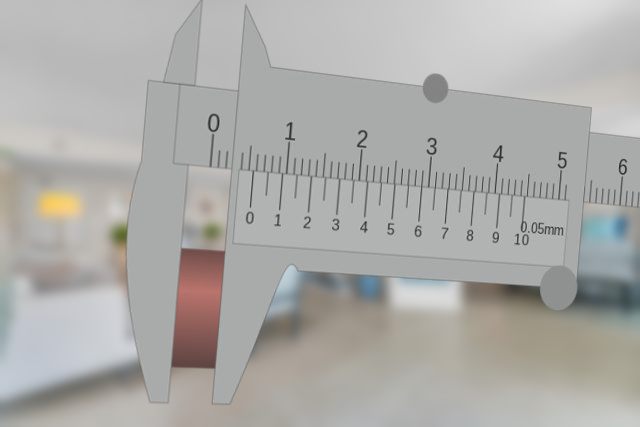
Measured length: 5.6 mm
